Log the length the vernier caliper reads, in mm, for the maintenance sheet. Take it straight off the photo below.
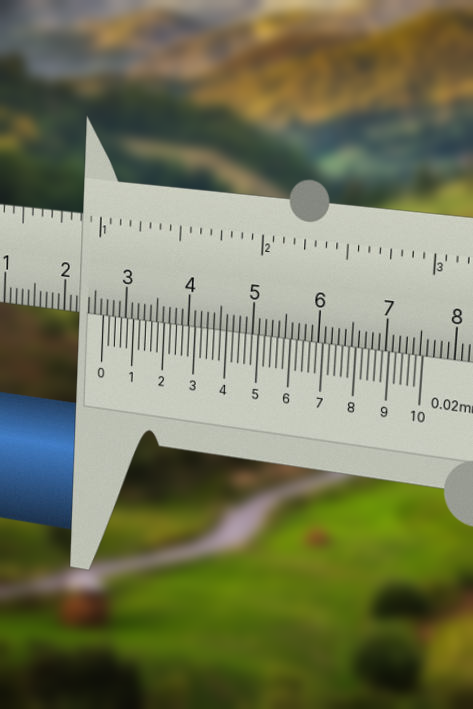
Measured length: 26.4 mm
